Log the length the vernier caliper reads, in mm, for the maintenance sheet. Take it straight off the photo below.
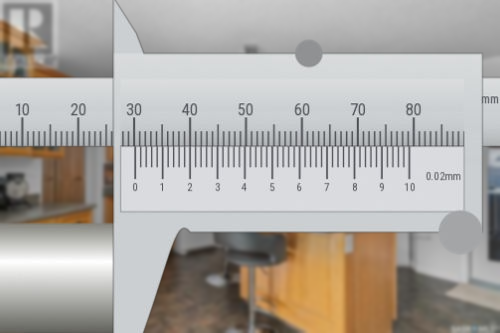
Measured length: 30.2 mm
